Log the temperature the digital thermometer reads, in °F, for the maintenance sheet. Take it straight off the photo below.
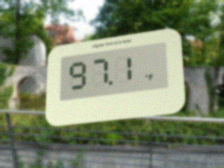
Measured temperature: 97.1 °F
